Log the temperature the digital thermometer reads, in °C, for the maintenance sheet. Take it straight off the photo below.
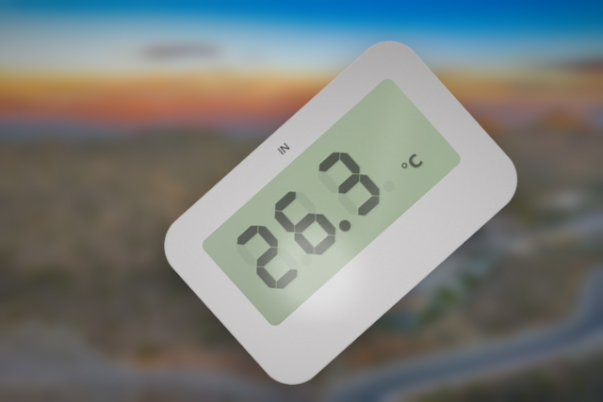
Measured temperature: 26.3 °C
